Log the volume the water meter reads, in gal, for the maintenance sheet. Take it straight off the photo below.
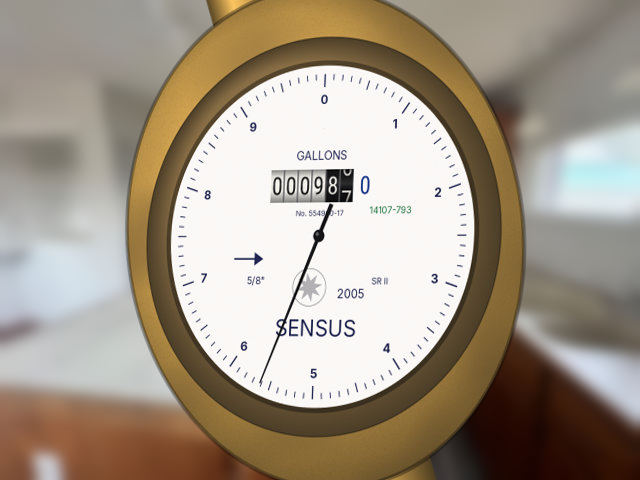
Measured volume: 9865.6 gal
